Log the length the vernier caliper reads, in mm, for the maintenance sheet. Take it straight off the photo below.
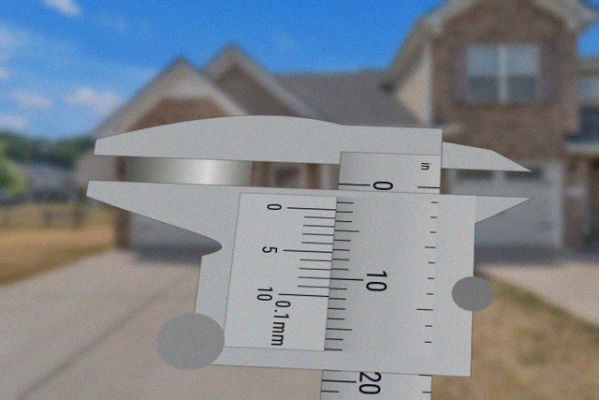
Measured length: 2.8 mm
